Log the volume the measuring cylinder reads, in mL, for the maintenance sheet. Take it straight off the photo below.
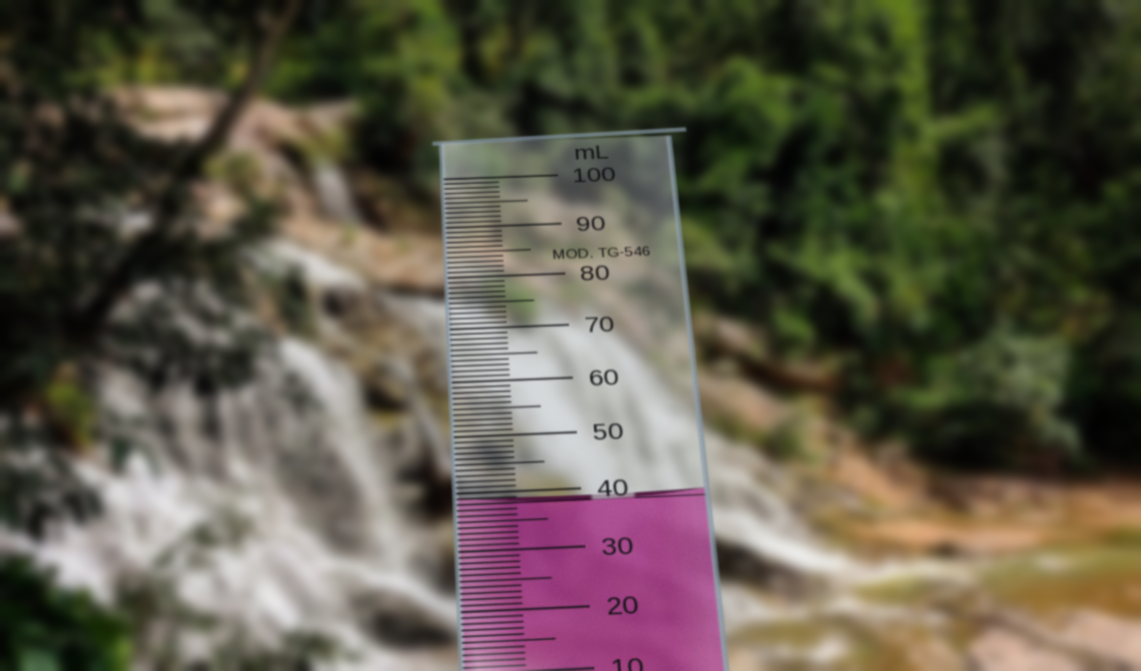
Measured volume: 38 mL
